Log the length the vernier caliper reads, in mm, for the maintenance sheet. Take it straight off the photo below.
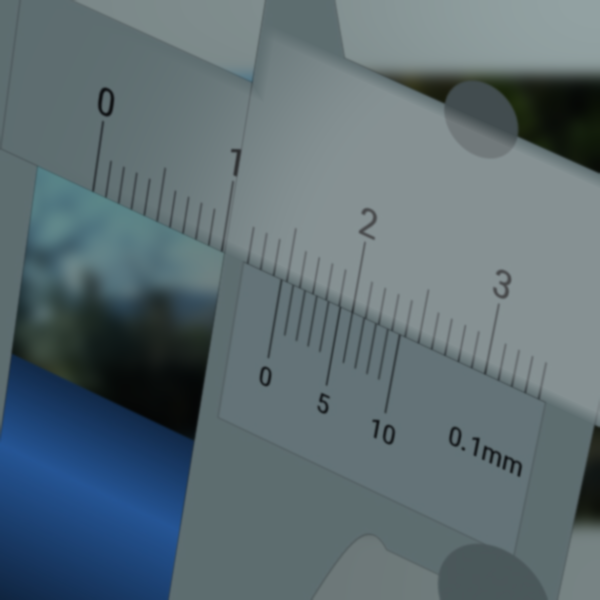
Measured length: 14.6 mm
